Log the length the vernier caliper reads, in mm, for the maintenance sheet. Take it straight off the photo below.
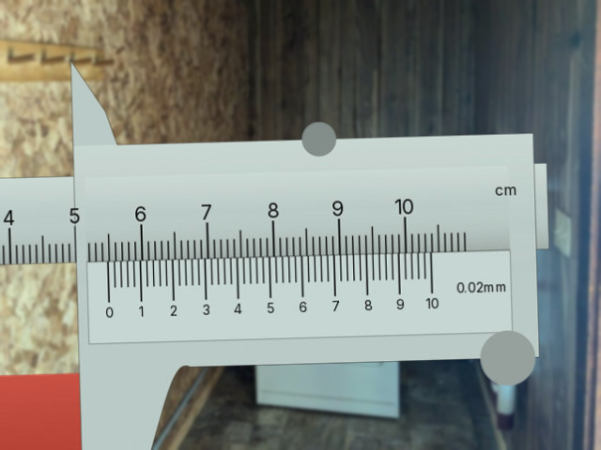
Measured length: 54.8 mm
